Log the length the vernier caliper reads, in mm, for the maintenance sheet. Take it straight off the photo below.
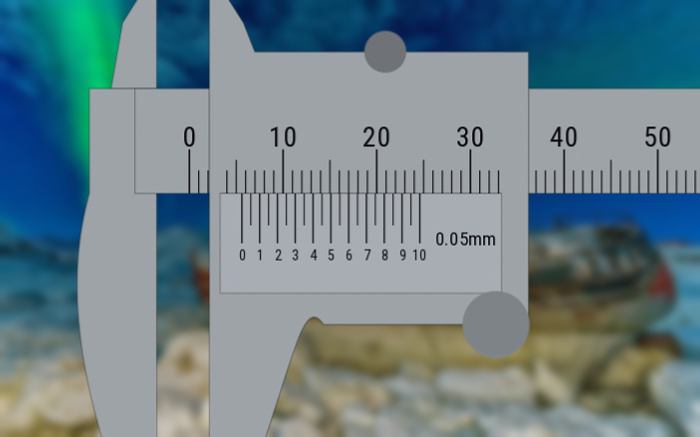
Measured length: 5.6 mm
